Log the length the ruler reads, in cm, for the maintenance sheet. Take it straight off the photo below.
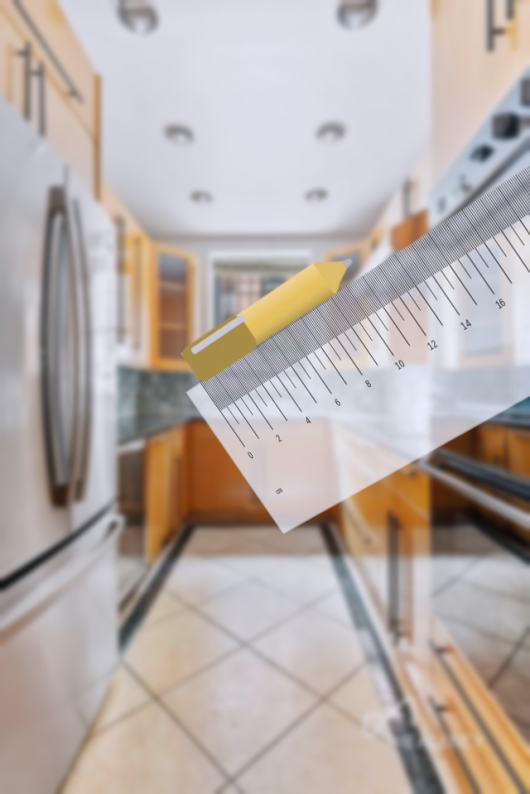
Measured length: 11 cm
